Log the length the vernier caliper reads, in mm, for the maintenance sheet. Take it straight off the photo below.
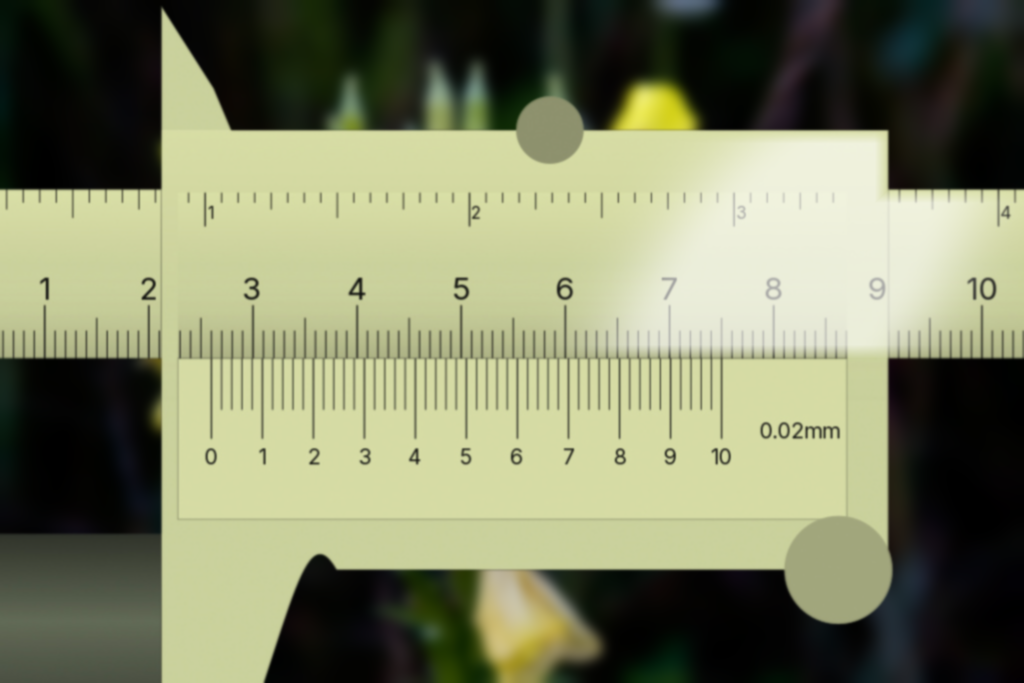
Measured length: 26.0 mm
